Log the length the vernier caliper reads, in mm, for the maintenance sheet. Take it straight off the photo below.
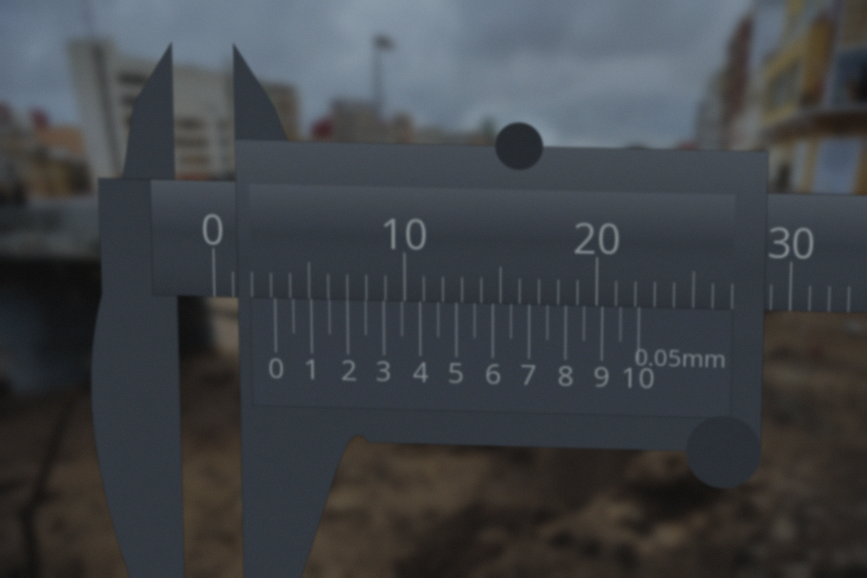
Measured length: 3.2 mm
